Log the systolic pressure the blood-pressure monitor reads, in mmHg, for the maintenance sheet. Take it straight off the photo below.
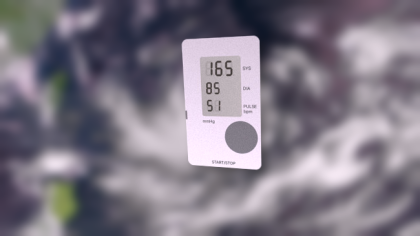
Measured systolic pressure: 165 mmHg
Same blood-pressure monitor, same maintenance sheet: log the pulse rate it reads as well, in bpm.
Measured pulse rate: 51 bpm
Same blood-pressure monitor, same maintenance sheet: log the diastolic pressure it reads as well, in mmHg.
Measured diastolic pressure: 85 mmHg
